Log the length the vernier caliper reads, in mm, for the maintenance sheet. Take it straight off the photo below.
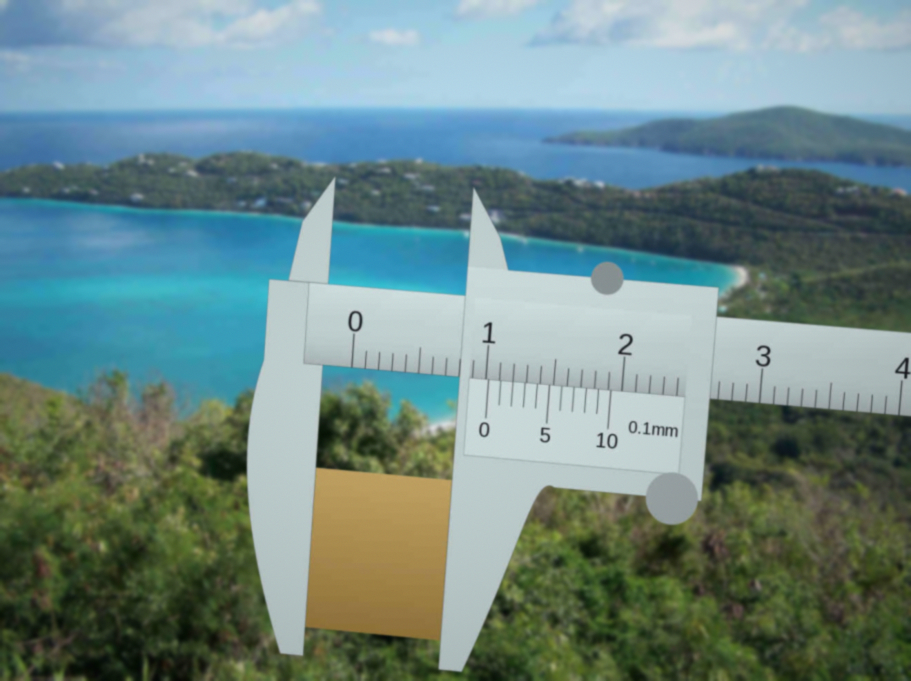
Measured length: 10.2 mm
